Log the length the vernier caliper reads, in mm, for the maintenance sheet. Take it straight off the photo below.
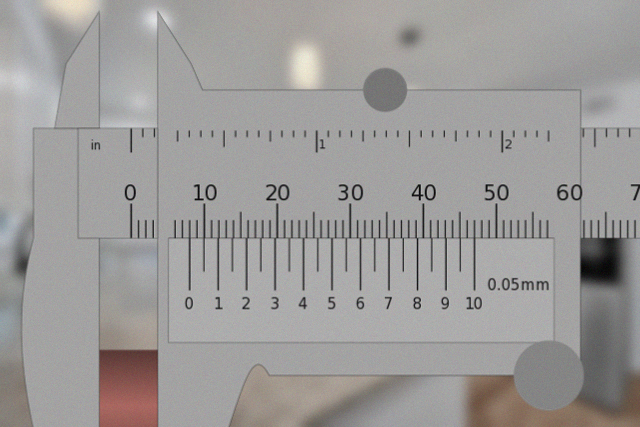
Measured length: 8.0 mm
